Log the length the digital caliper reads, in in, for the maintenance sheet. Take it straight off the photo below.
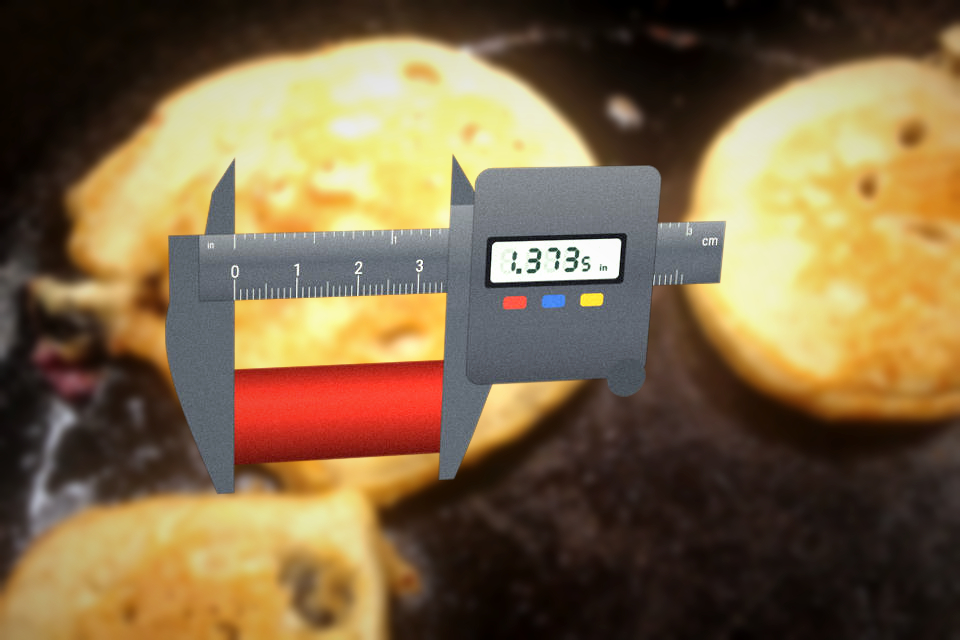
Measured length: 1.3735 in
